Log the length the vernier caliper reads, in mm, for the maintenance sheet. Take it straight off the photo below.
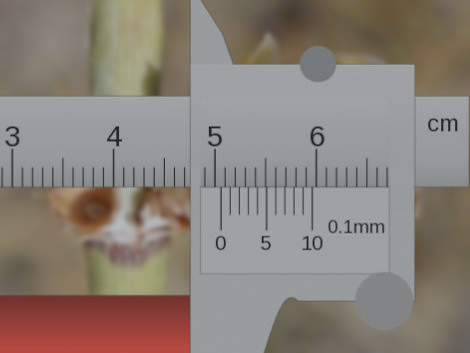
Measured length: 50.6 mm
